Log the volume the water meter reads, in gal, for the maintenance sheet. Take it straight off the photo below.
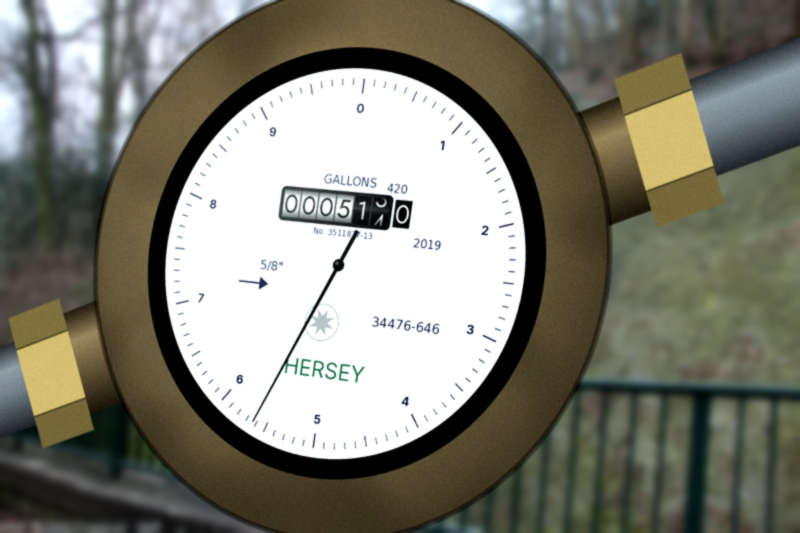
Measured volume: 5135.6 gal
